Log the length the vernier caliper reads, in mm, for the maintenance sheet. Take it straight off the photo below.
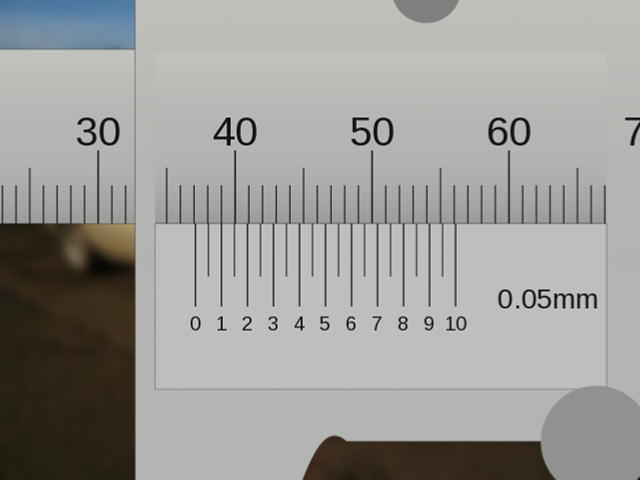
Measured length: 37.1 mm
